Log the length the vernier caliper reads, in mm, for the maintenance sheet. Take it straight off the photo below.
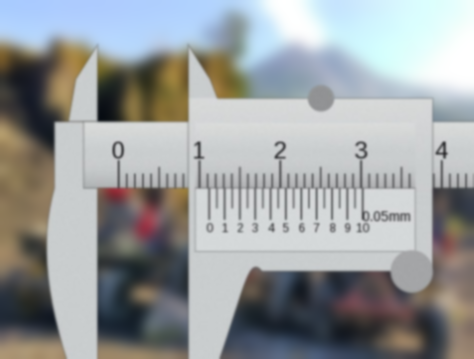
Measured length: 11.2 mm
